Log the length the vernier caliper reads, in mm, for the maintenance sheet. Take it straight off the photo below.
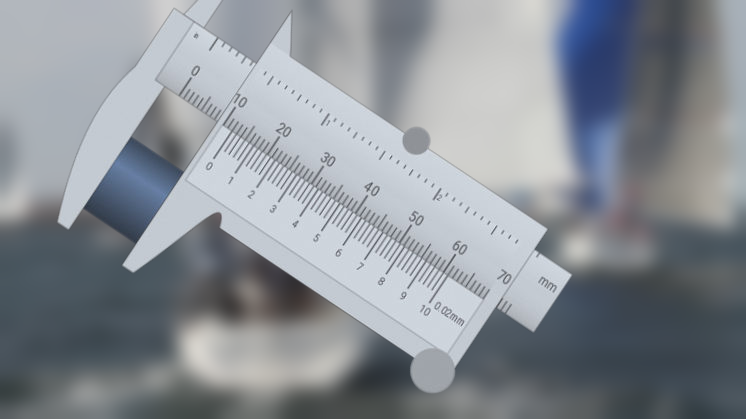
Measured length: 12.0 mm
